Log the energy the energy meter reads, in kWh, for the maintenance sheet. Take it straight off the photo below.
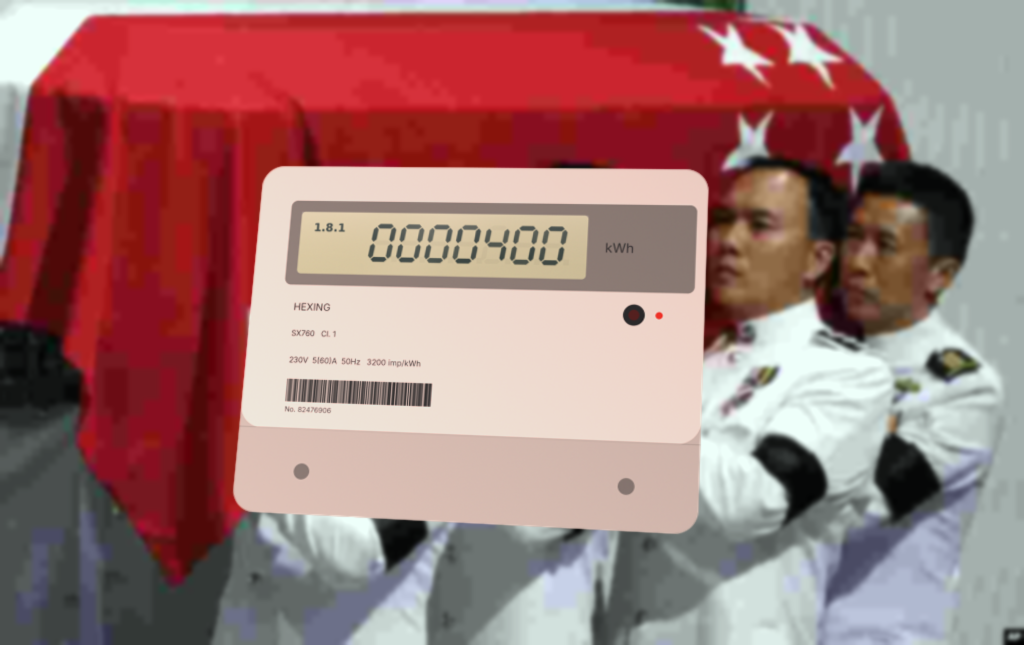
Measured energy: 400 kWh
